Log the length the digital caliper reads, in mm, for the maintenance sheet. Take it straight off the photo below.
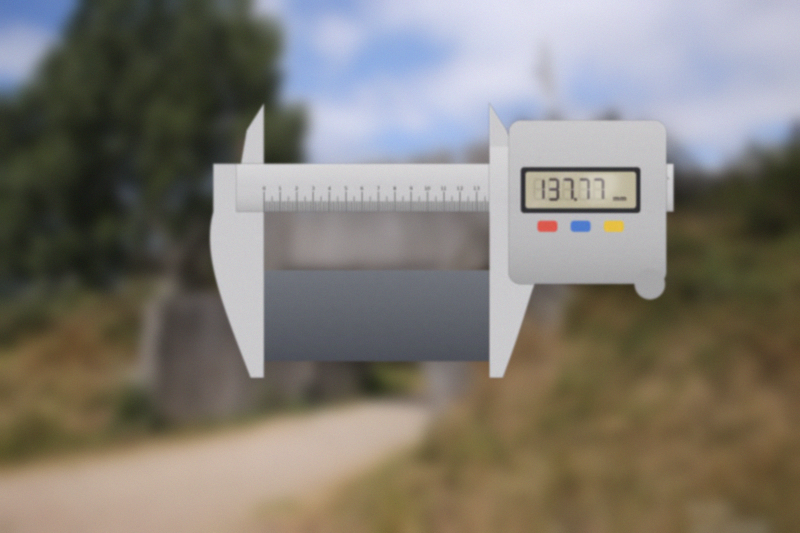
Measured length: 137.77 mm
